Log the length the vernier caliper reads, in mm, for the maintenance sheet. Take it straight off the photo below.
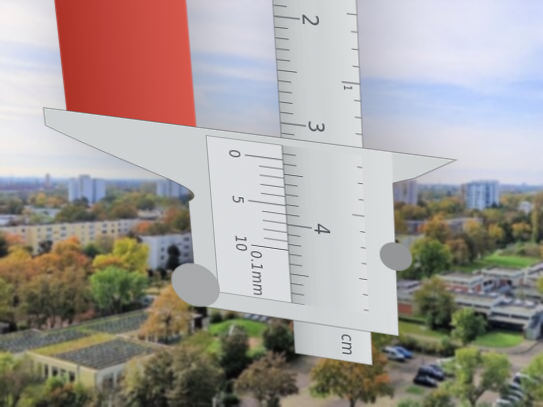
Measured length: 33.6 mm
